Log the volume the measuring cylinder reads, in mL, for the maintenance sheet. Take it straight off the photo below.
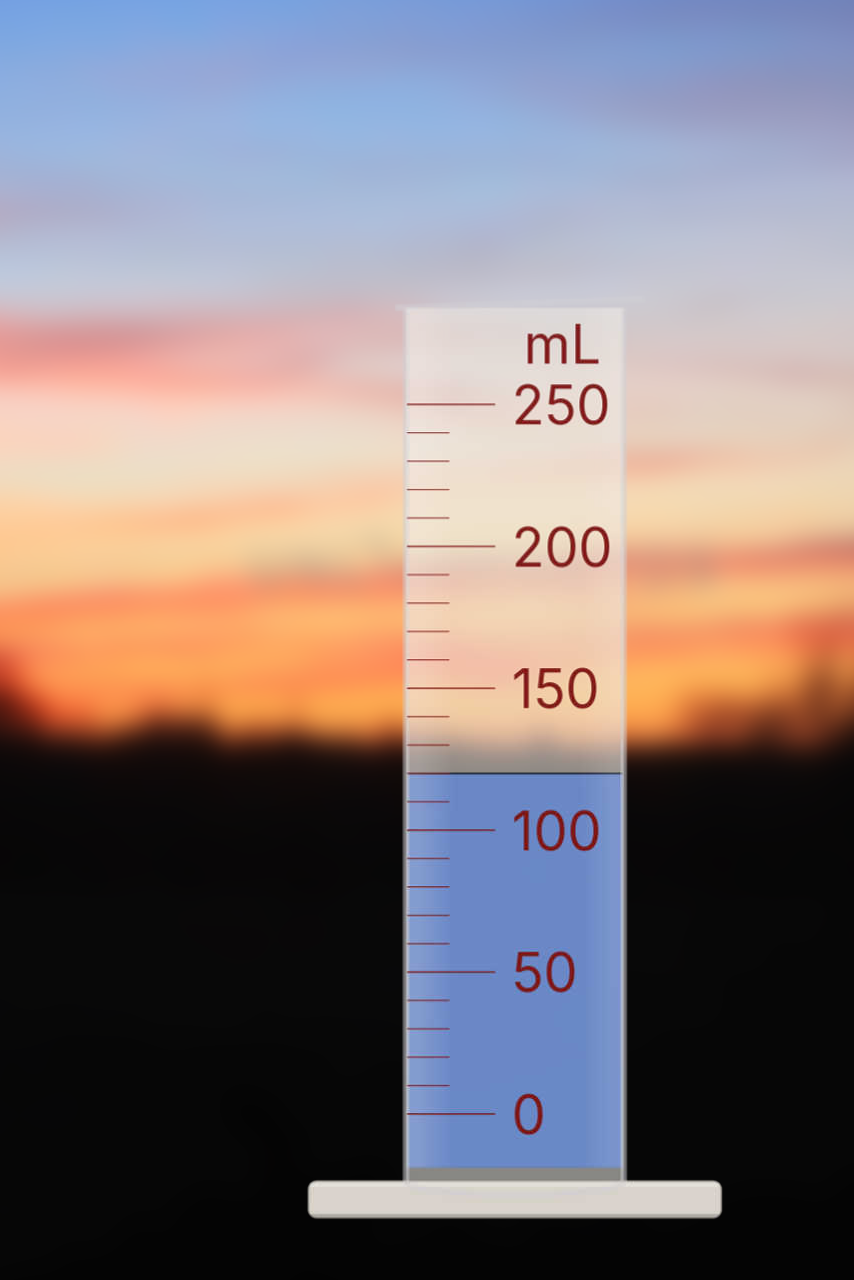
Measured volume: 120 mL
